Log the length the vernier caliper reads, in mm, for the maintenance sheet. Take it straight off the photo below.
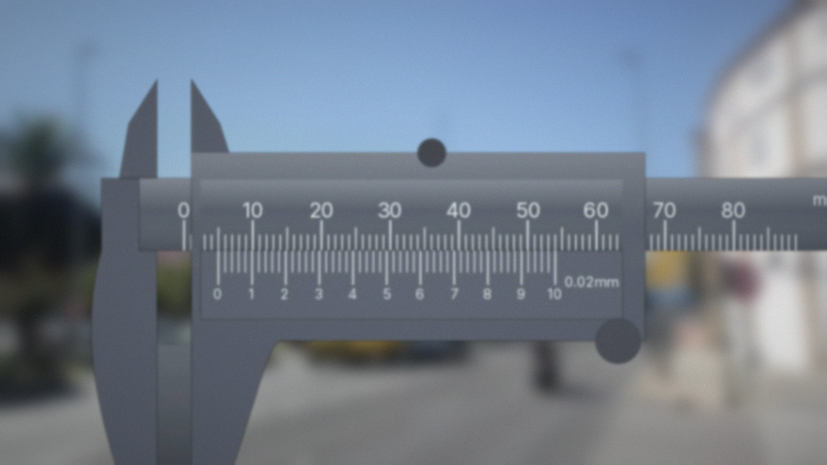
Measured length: 5.0 mm
